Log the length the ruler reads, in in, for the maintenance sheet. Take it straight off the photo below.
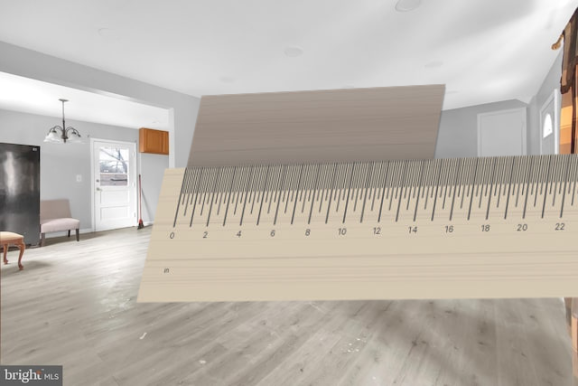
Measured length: 14.5 in
